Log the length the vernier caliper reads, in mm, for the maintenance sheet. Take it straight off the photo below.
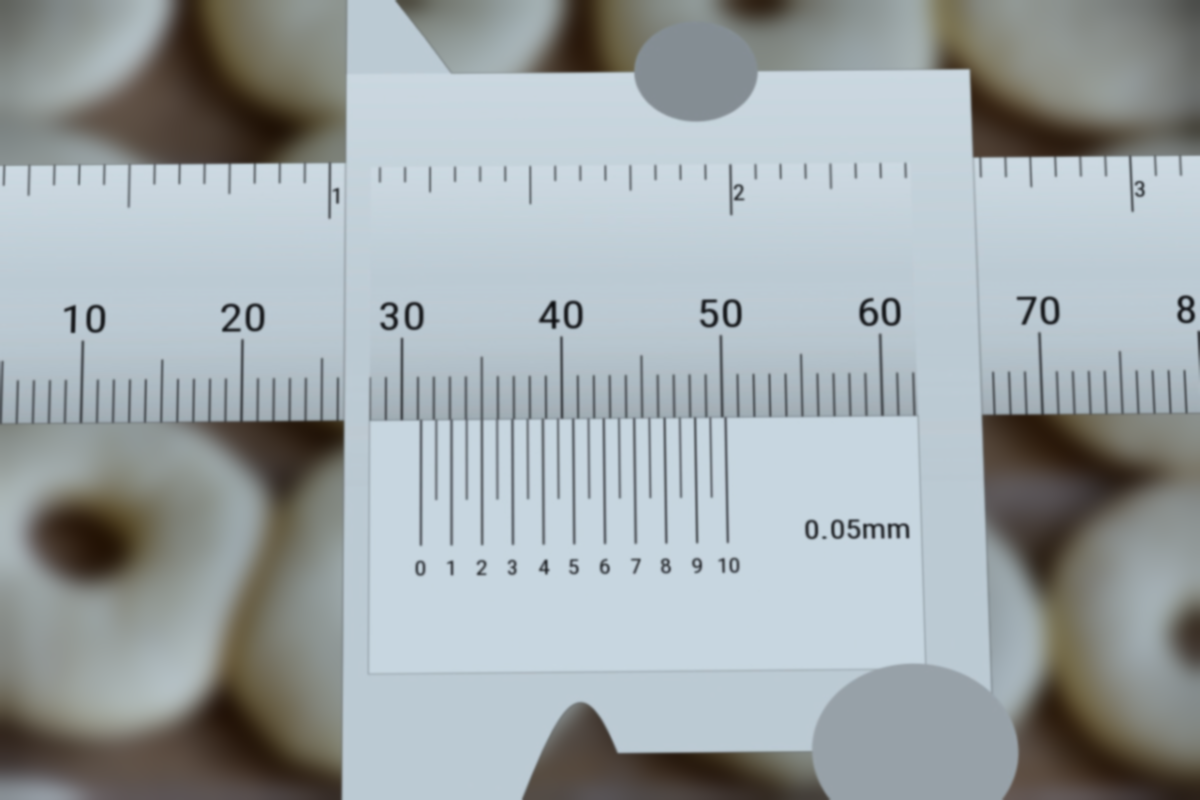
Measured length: 31.2 mm
